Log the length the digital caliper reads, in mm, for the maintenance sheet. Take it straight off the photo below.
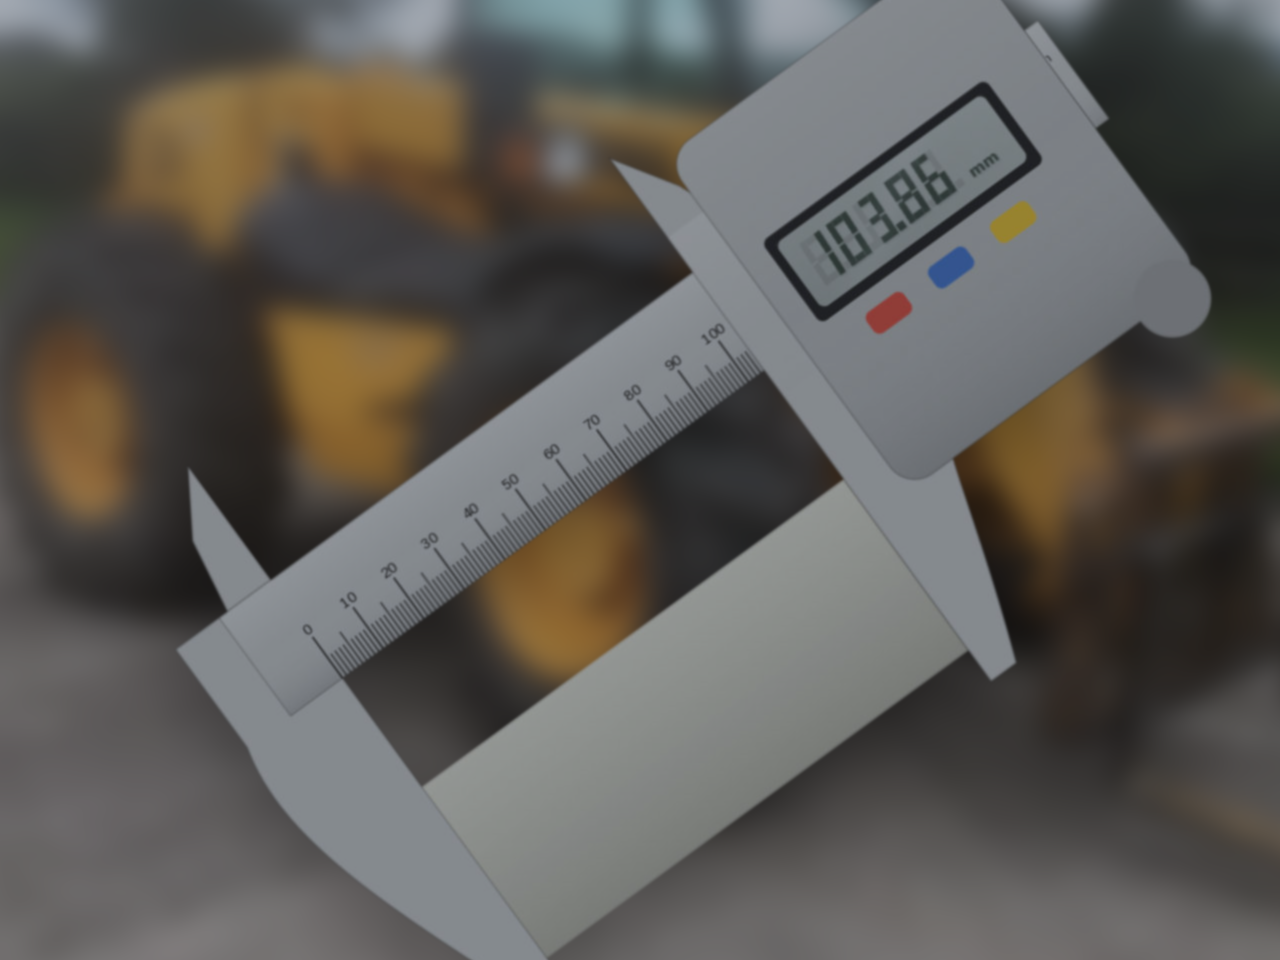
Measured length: 103.86 mm
